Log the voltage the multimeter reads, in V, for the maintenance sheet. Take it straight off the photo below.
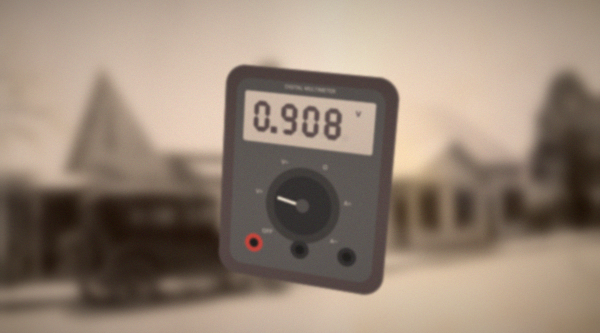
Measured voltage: 0.908 V
